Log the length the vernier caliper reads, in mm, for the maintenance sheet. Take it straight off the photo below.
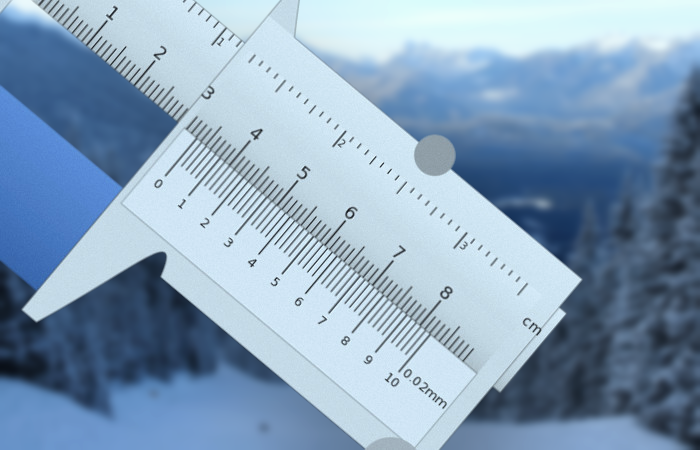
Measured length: 33.2 mm
